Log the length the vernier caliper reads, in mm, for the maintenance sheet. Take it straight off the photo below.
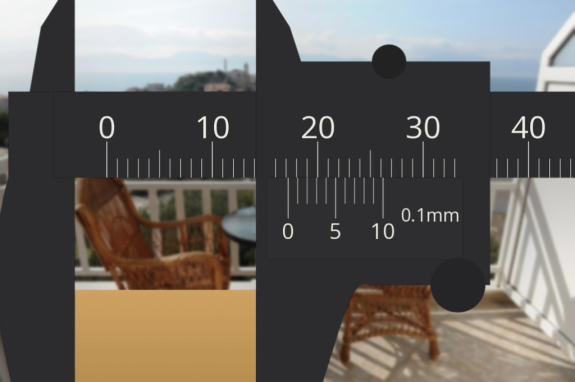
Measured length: 17.2 mm
